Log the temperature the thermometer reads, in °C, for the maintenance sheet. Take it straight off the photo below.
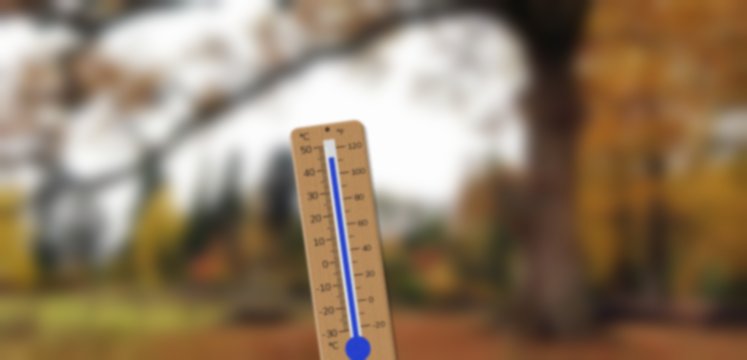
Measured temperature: 45 °C
